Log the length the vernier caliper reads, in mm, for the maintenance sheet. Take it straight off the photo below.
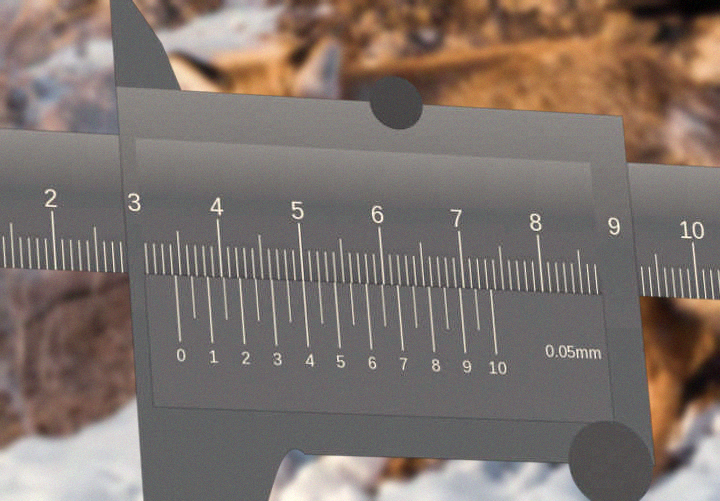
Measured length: 34.4 mm
